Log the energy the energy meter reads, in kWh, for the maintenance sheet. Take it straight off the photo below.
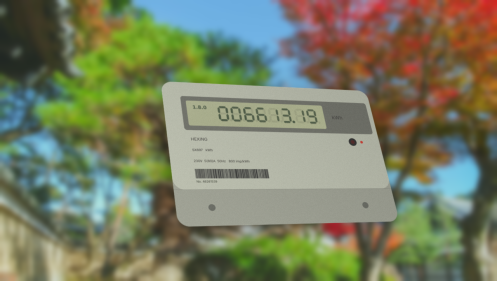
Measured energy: 6613.19 kWh
